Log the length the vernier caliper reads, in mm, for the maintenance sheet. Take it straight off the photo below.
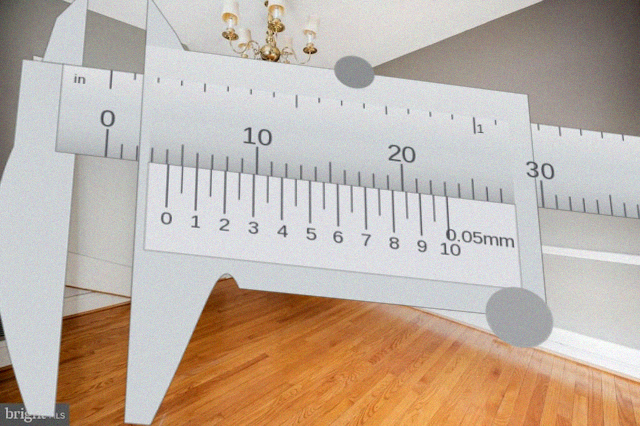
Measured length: 4.1 mm
